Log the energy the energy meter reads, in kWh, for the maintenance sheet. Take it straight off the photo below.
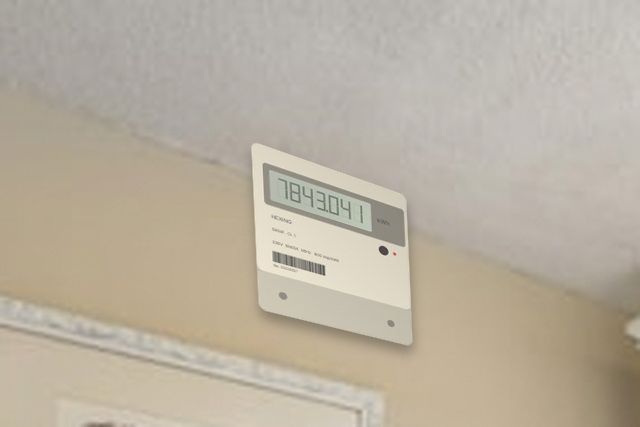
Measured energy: 7843.041 kWh
